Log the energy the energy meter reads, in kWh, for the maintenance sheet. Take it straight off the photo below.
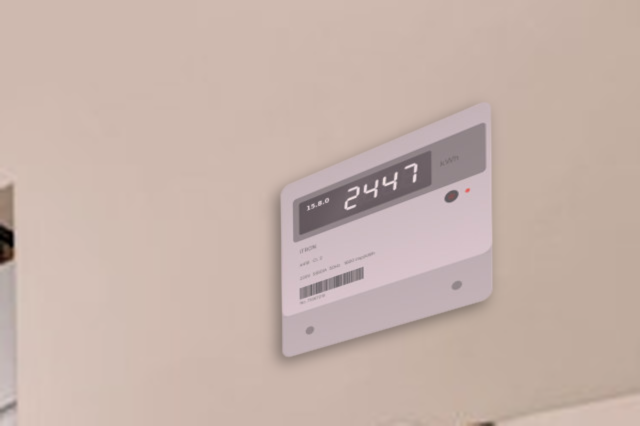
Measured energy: 2447 kWh
